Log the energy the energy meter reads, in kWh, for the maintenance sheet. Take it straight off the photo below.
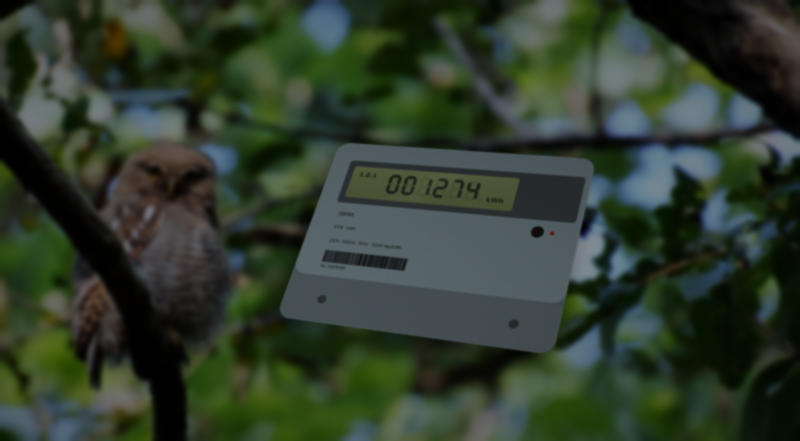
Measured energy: 1274 kWh
